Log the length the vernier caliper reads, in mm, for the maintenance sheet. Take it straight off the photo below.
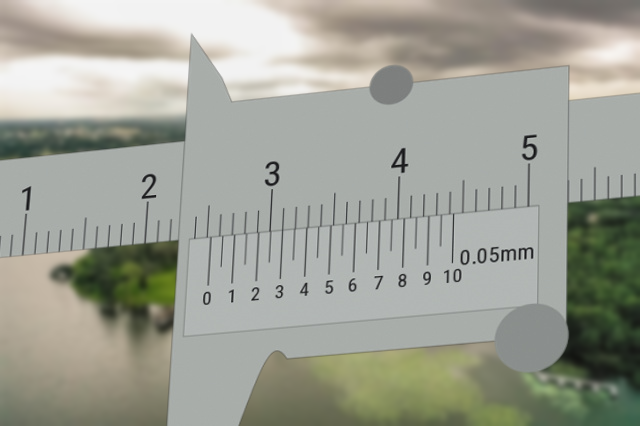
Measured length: 25.3 mm
